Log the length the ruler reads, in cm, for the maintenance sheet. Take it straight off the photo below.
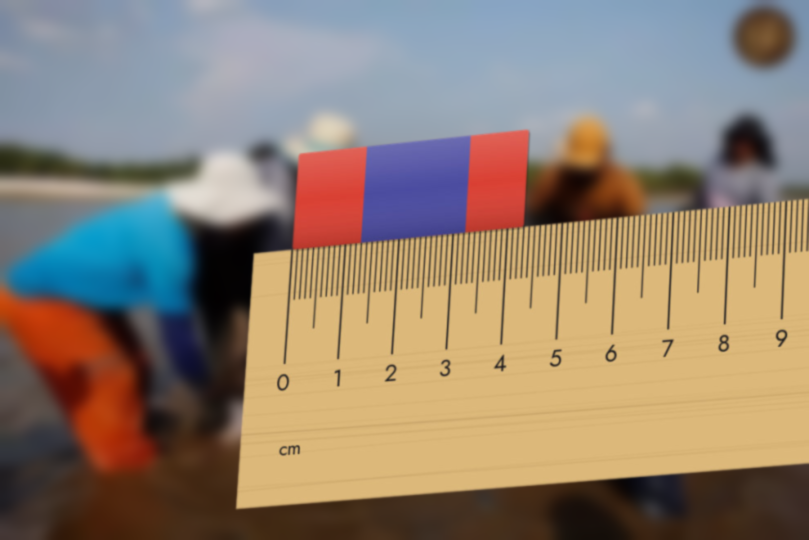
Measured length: 4.3 cm
